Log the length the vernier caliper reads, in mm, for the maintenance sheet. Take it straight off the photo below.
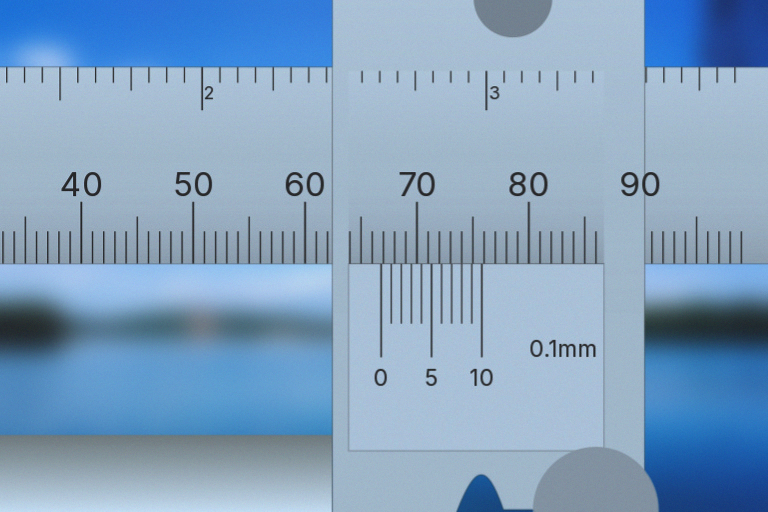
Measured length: 66.8 mm
